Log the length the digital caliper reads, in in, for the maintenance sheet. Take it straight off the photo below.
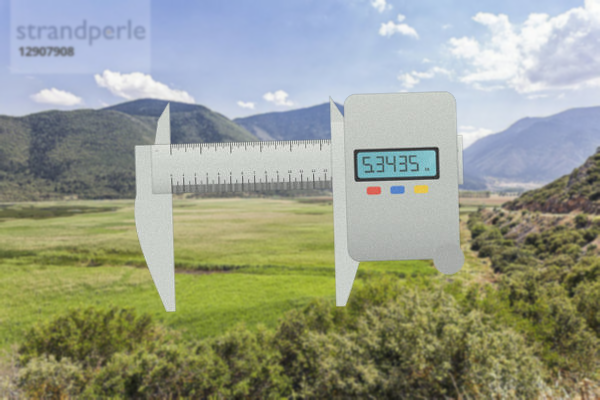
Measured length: 5.3435 in
